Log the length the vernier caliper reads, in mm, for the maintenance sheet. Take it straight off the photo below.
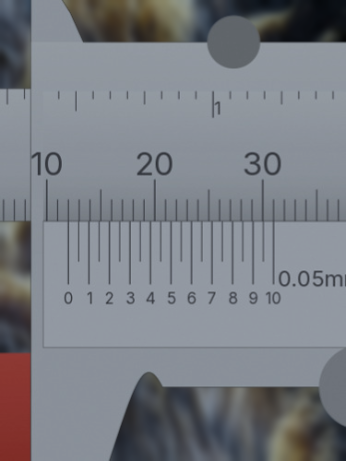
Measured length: 12.0 mm
